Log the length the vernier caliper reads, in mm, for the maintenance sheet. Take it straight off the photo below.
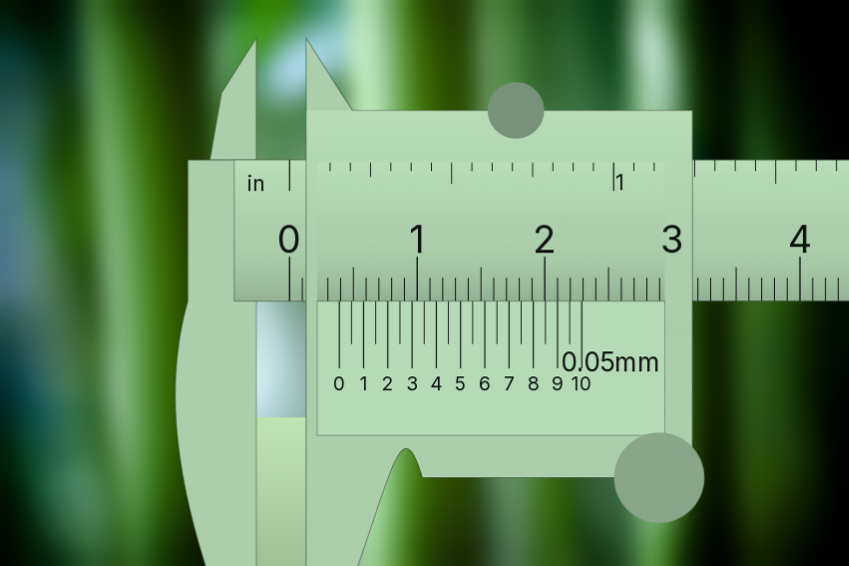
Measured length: 3.9 mm
